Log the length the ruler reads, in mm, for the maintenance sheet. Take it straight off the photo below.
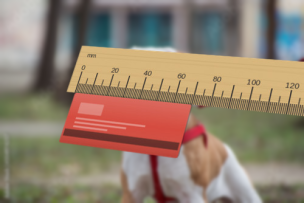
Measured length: 70 mm
